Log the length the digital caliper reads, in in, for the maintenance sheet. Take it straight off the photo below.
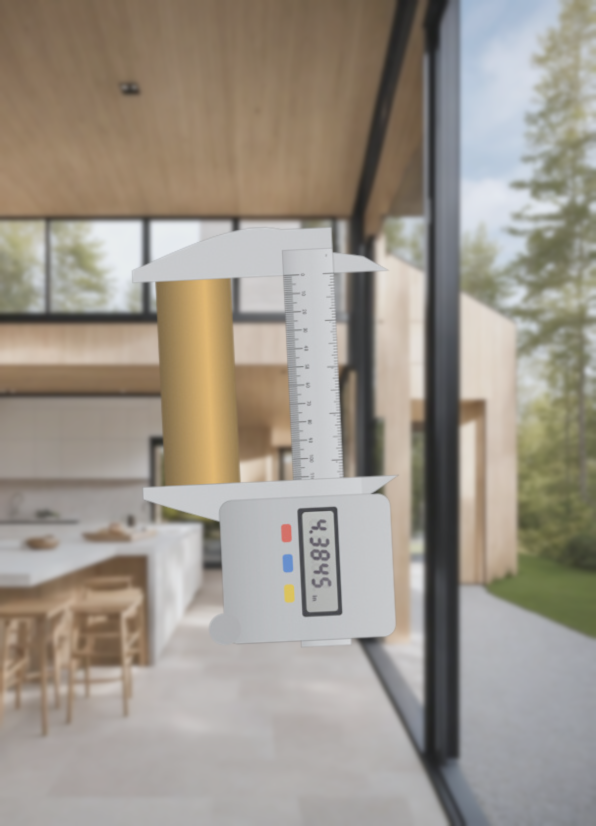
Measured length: 4.3845 in
